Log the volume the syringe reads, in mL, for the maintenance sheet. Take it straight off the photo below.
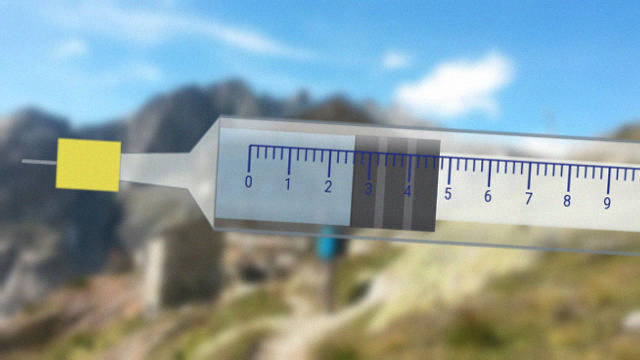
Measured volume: 2.6 mL
